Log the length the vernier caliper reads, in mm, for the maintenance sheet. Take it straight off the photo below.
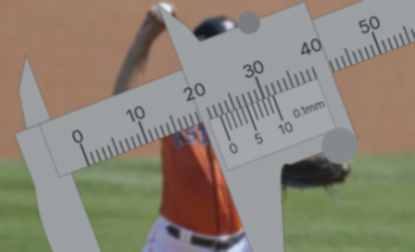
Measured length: 22.5 mm
